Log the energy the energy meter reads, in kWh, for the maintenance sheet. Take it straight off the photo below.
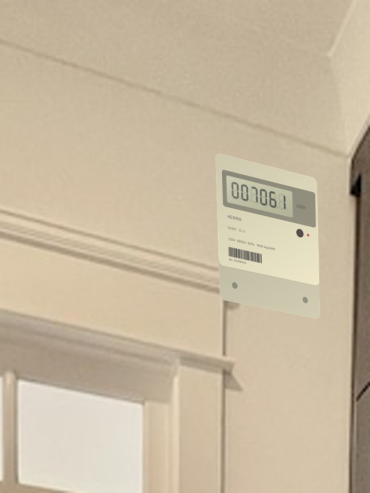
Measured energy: 7061 kWh
